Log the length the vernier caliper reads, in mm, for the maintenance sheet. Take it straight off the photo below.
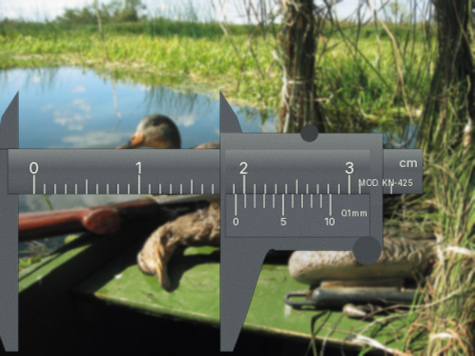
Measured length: 19.2 mm
